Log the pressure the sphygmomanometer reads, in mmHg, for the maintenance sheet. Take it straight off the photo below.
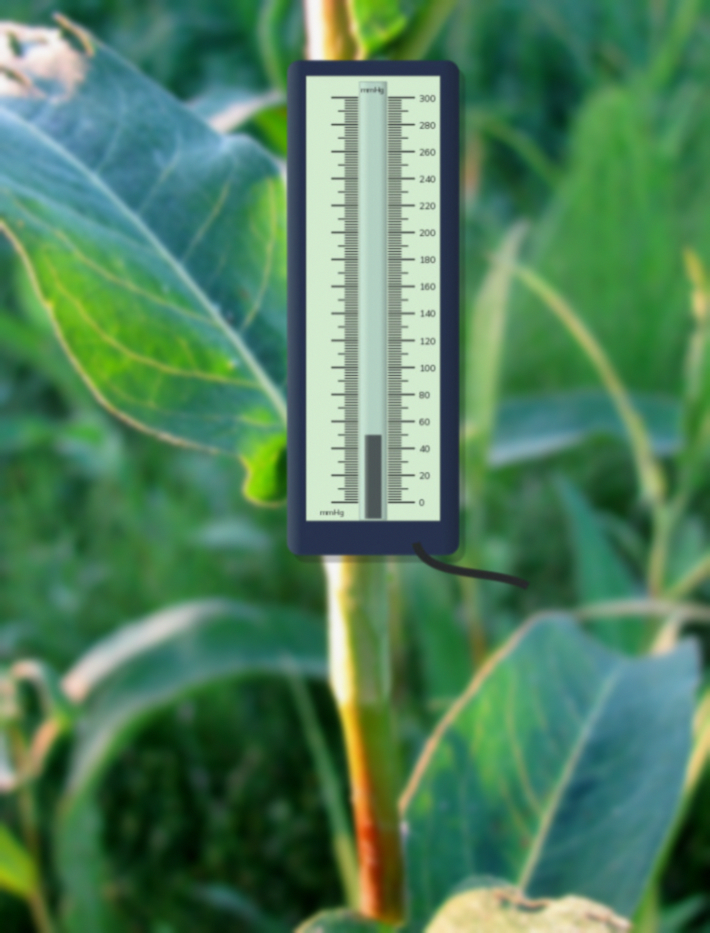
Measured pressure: 50 mmHg
